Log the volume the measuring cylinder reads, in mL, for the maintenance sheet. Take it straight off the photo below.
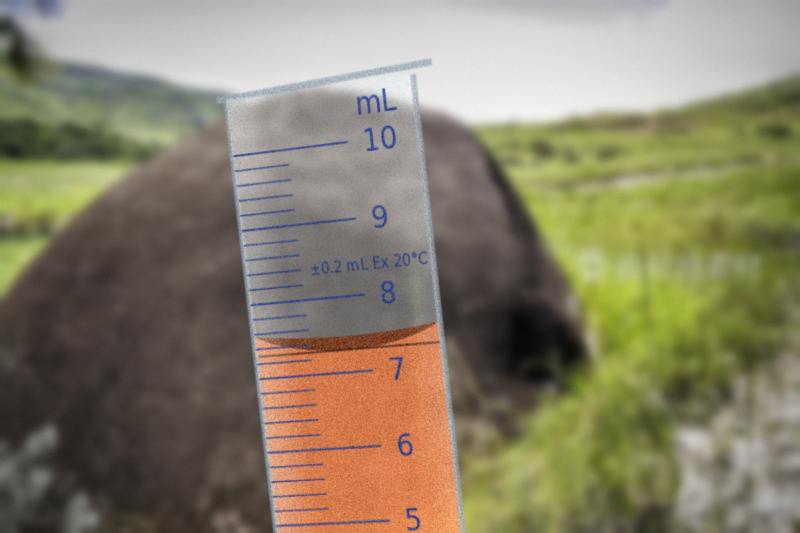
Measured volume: 7.3 mL
